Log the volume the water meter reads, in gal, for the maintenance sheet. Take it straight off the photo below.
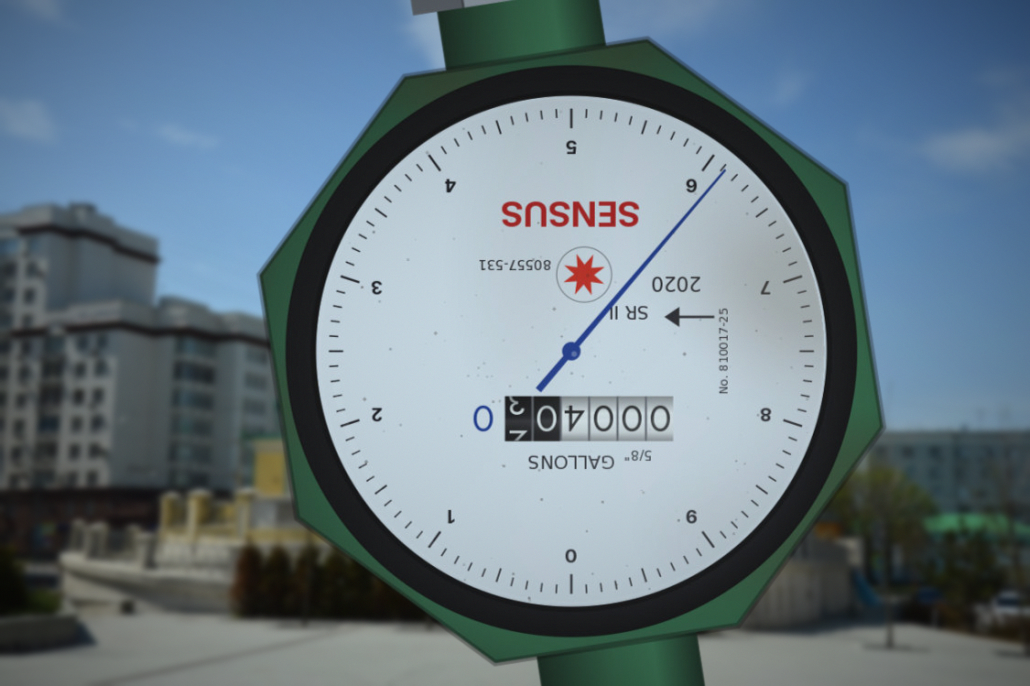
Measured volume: 4026.1 gal
